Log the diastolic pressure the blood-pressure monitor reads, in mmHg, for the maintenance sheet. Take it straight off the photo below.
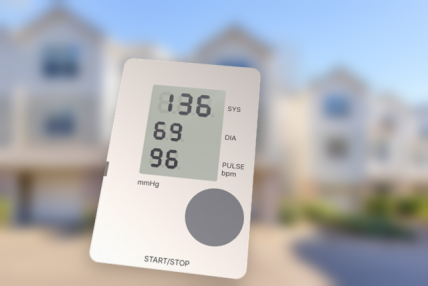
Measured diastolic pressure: 69 mmHg
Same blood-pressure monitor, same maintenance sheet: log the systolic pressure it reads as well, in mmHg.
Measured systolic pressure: 136 mmHg
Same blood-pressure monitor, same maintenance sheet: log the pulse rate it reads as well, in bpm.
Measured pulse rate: 96 bpm
